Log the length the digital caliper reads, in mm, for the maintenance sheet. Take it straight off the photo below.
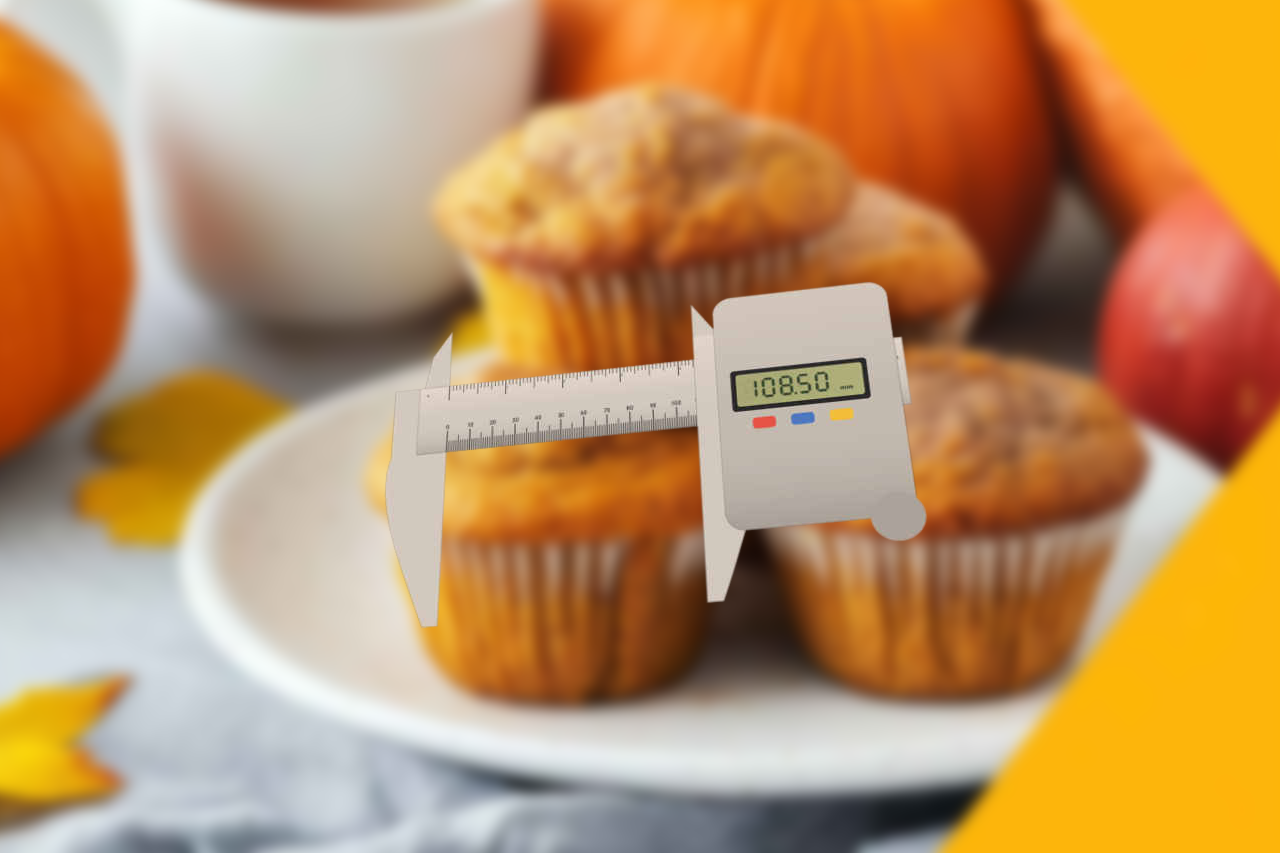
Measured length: 108.50 mm
